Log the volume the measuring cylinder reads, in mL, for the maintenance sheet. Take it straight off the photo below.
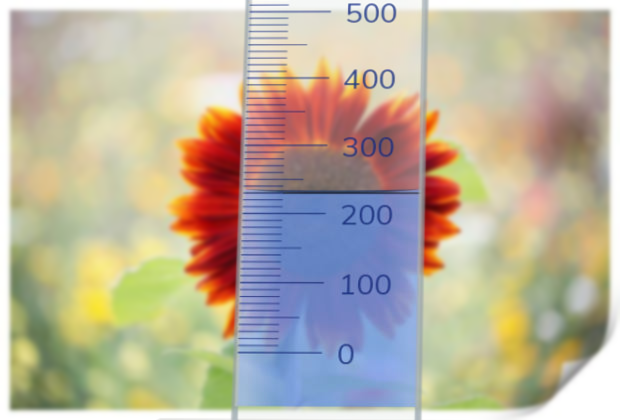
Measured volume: 230 mL
